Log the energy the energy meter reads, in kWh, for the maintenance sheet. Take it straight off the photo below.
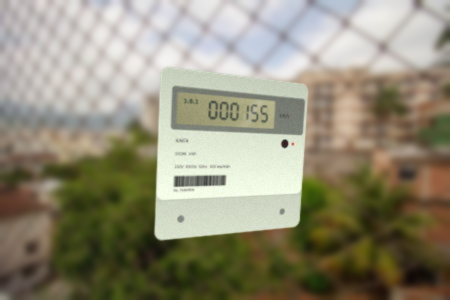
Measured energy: 155 kWh
